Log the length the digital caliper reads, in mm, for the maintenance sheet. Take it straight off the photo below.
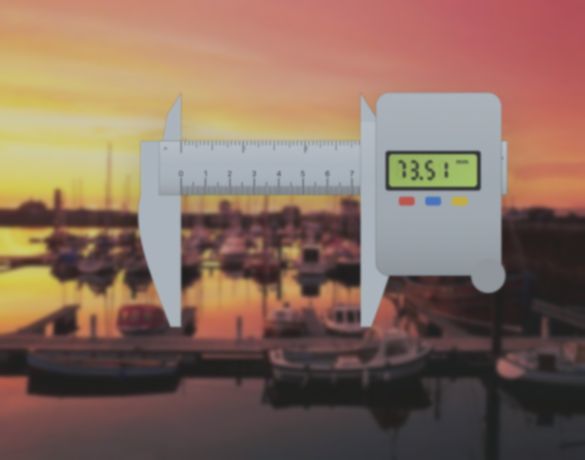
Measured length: 73.51 mm
